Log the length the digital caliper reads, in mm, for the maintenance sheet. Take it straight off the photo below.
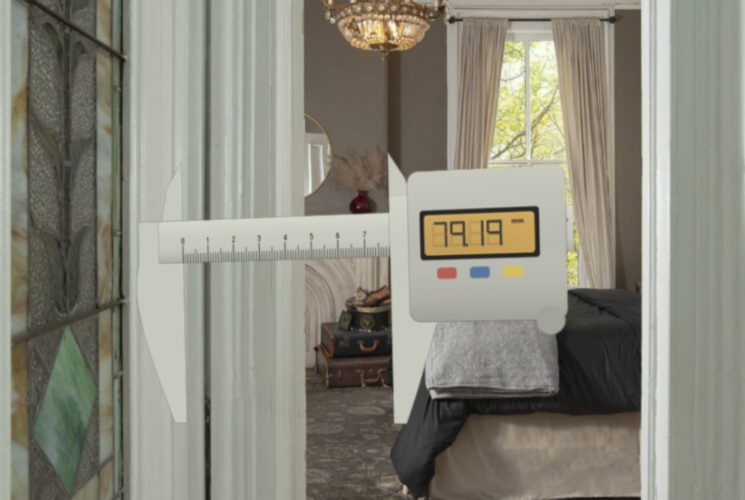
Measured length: 79.19 mm
